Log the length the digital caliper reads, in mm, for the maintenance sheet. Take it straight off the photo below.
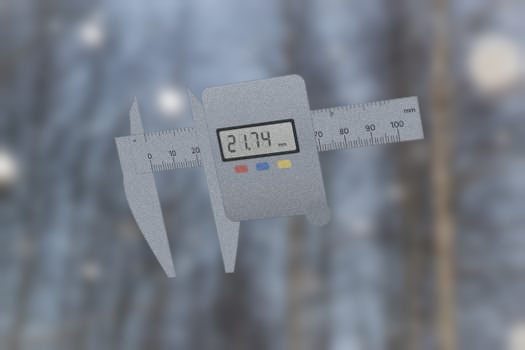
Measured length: 21.74 mm
